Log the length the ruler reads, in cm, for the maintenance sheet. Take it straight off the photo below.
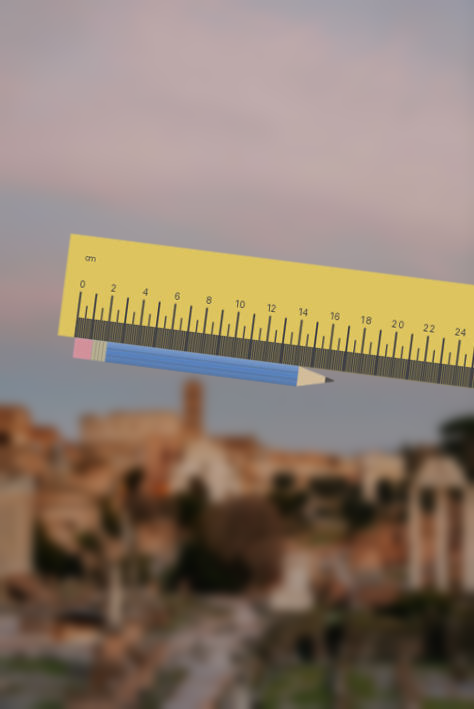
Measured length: 16.5 cm
